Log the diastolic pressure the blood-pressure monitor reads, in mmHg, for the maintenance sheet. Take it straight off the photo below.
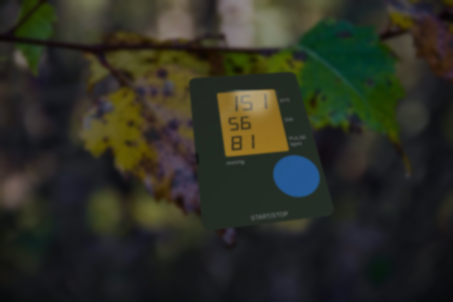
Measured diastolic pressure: 56 mmHg
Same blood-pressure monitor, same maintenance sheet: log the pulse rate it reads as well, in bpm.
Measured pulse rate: 81 bpm
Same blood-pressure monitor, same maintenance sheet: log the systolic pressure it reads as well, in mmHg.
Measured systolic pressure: 151 mmHg
